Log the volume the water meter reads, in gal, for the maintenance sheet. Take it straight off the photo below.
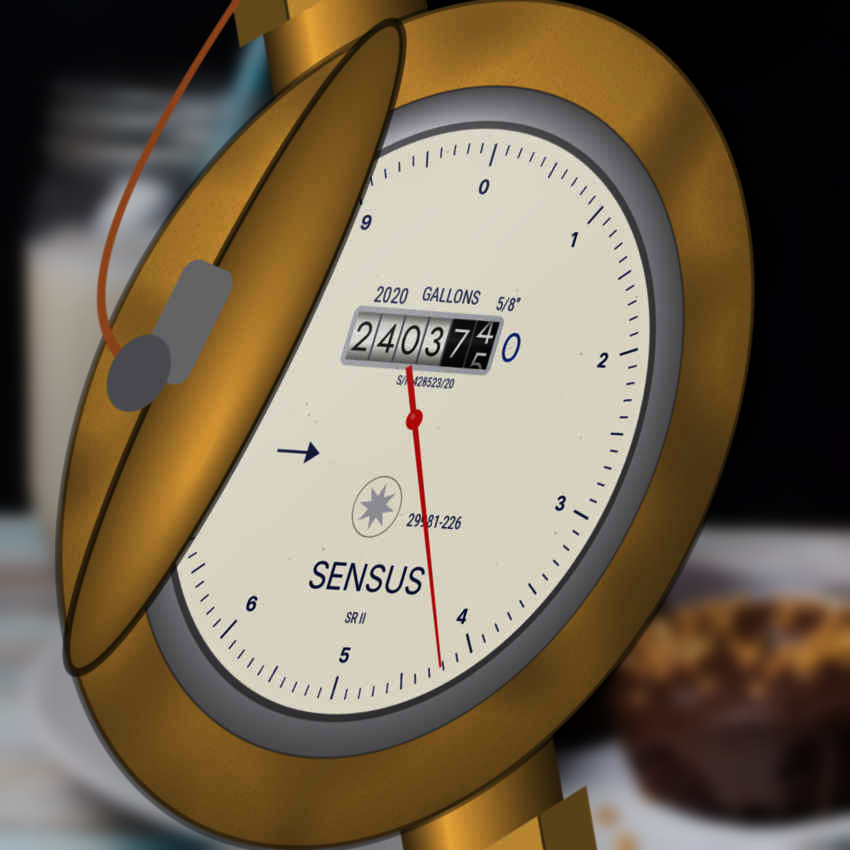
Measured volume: 2403744.2 gal
